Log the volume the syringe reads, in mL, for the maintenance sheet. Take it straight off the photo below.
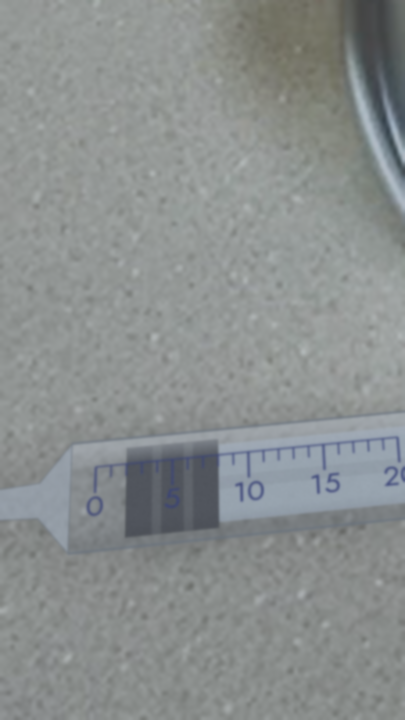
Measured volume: 2 mL
